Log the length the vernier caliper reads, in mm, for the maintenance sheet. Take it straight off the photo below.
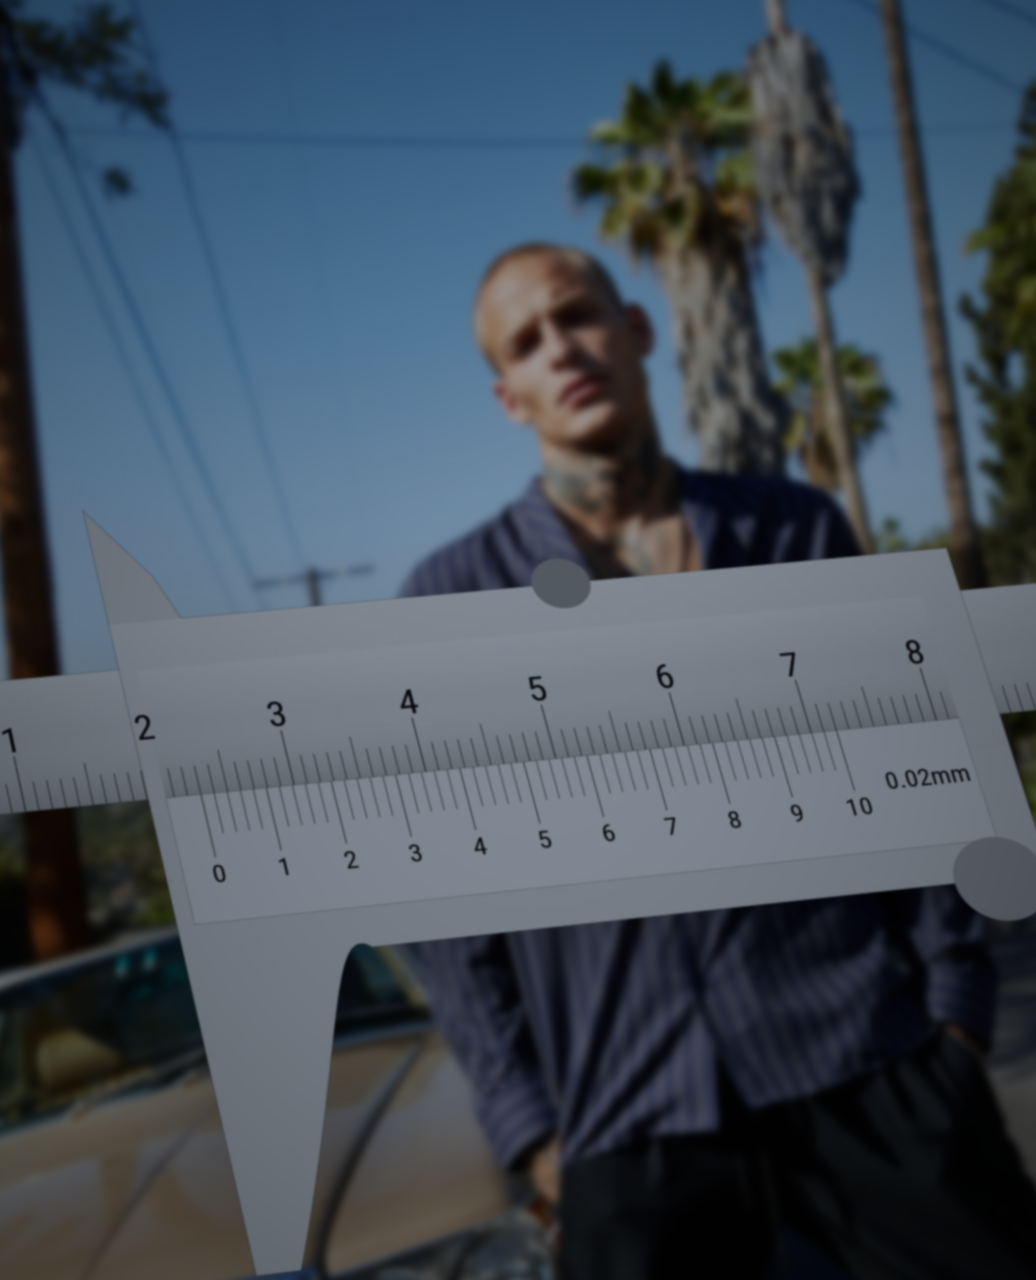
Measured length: 23.0 mm
